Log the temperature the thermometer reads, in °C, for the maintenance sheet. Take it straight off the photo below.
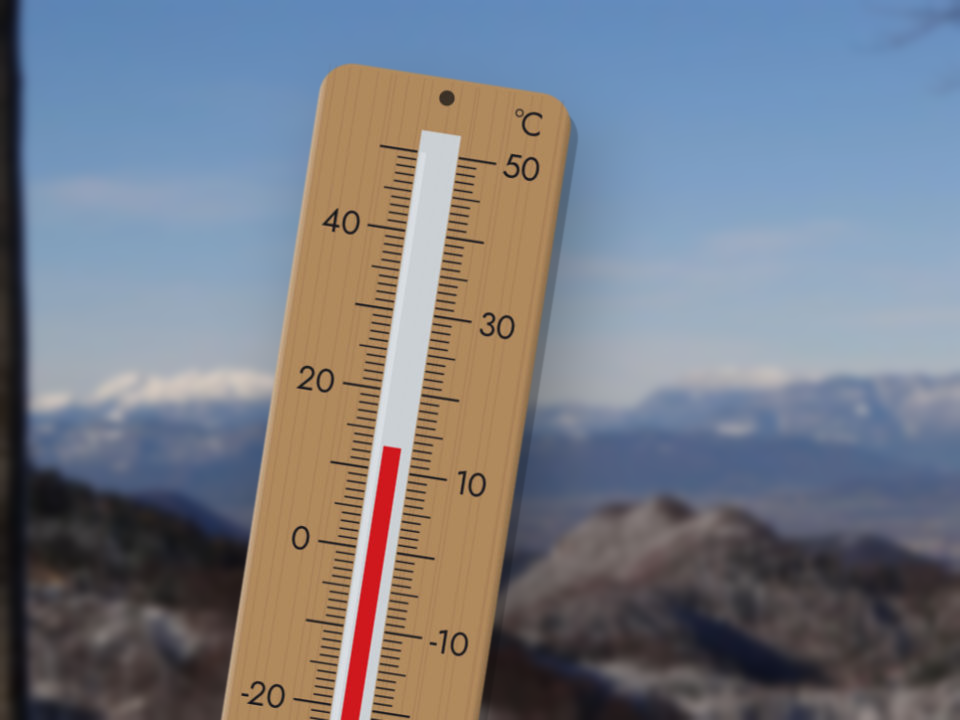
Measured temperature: 13 °C
